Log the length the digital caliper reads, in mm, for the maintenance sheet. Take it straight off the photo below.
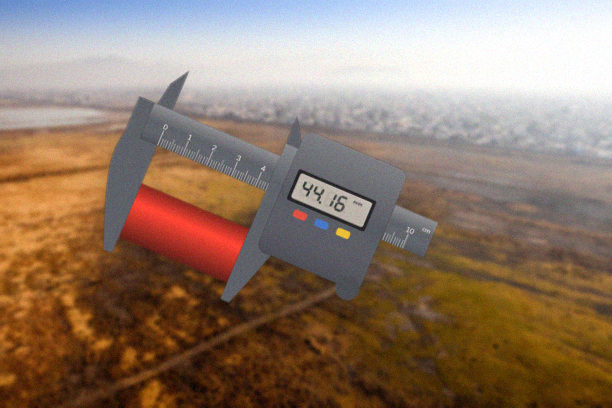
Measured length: 44.16 mm
